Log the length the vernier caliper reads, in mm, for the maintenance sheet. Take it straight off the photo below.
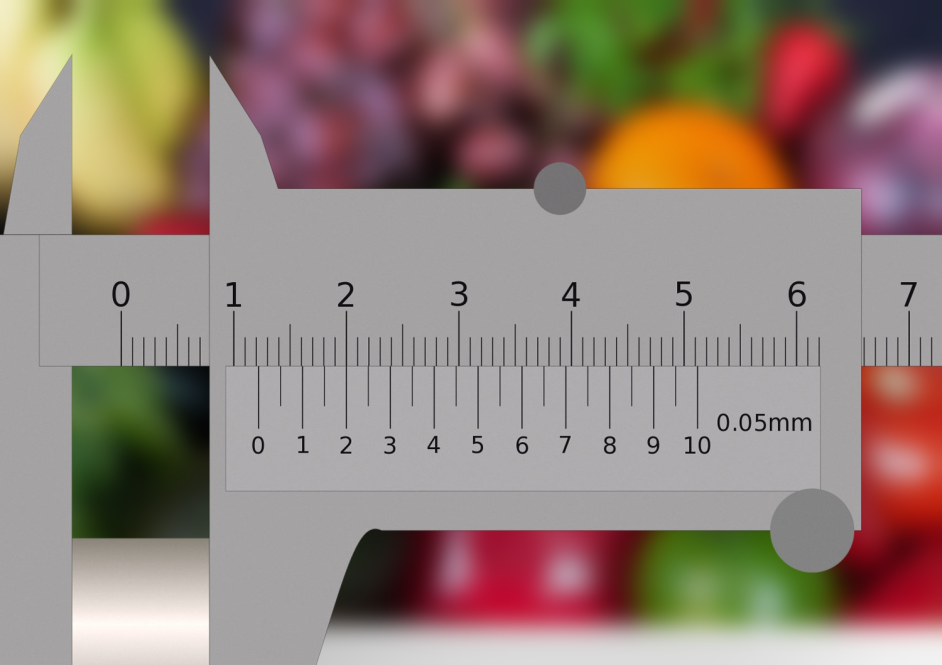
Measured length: 12.2 mm
